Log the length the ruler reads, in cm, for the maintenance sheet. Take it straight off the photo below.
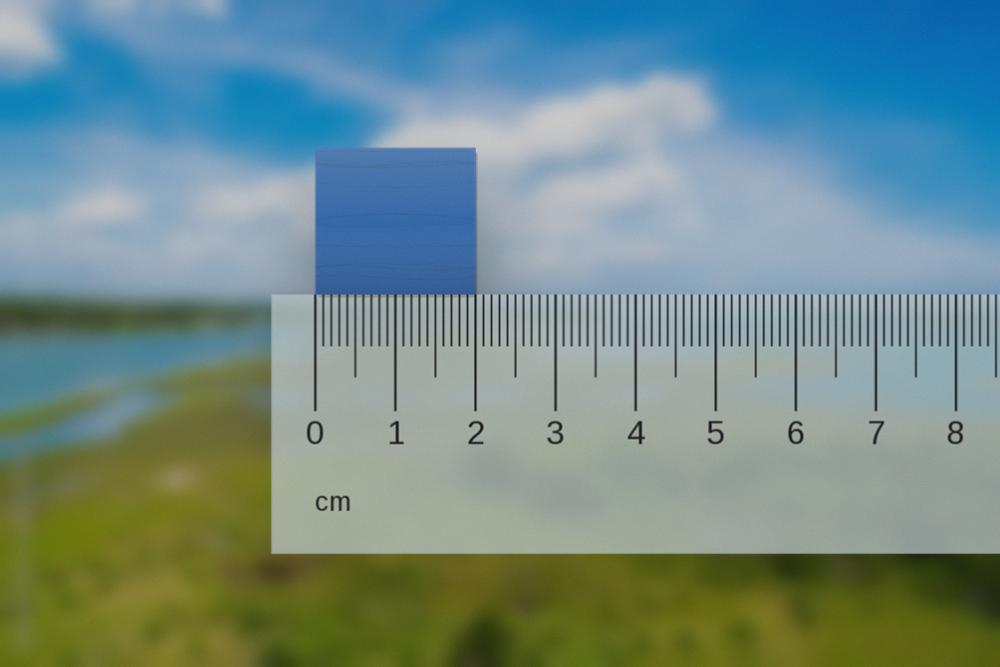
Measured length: 2 cm
